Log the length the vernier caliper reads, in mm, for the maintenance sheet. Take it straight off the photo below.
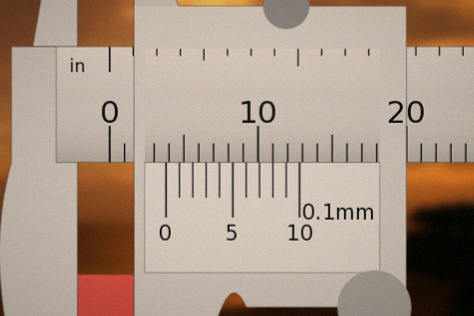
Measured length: 3.8 mm
